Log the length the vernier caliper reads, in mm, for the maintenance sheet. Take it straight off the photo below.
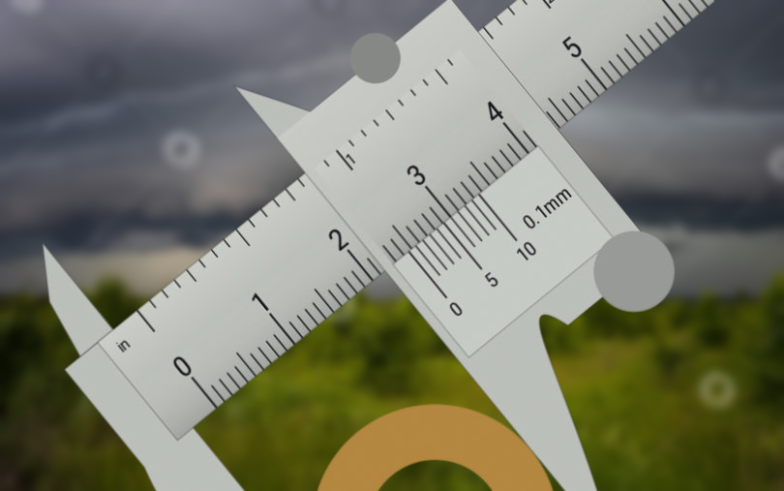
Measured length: 24.6 mm
